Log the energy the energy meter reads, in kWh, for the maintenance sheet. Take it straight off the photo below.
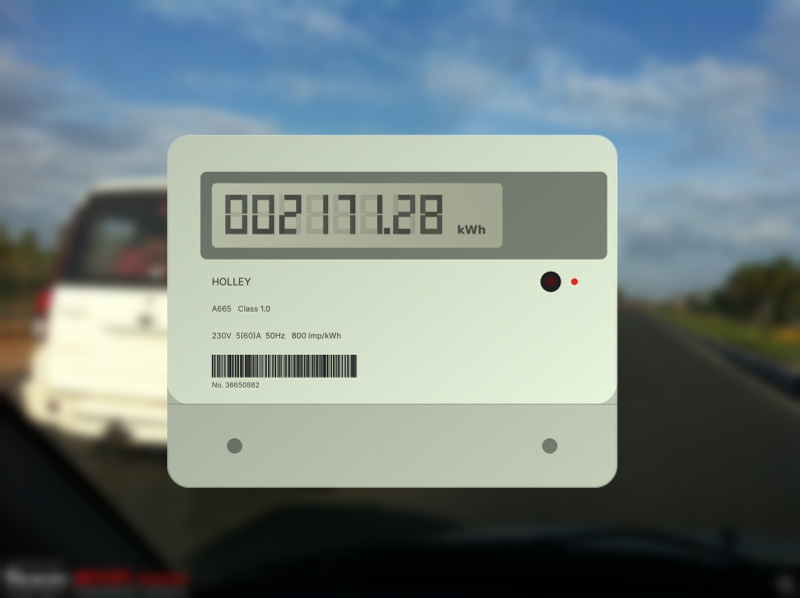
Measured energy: 2171.28 kWh
